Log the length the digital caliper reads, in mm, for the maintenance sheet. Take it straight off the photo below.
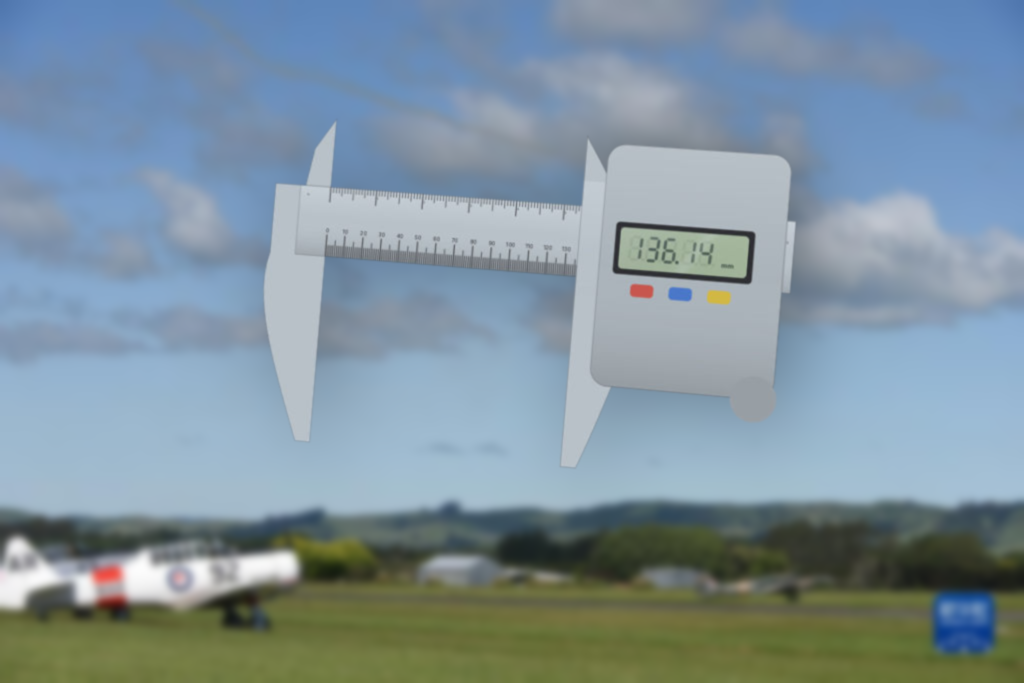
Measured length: 136.14 mm
